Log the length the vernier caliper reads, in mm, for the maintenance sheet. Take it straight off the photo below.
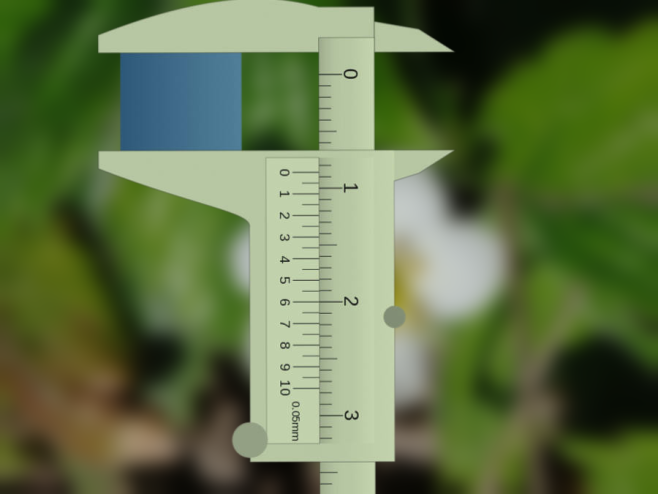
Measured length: 8.6 mm
